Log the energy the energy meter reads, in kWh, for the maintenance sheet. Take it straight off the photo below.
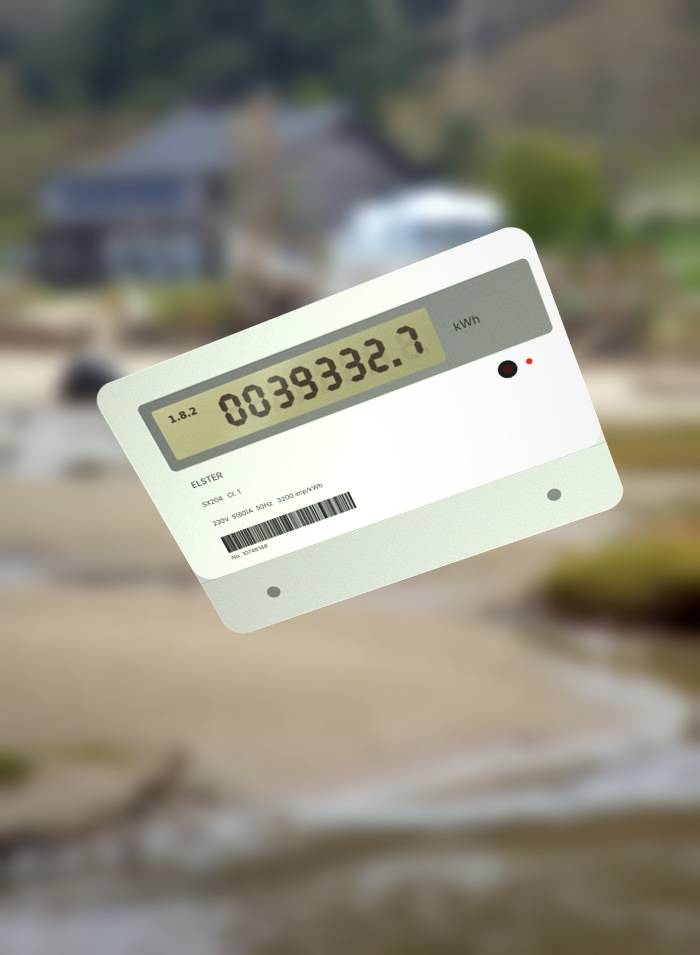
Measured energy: 39332.7 kWh
